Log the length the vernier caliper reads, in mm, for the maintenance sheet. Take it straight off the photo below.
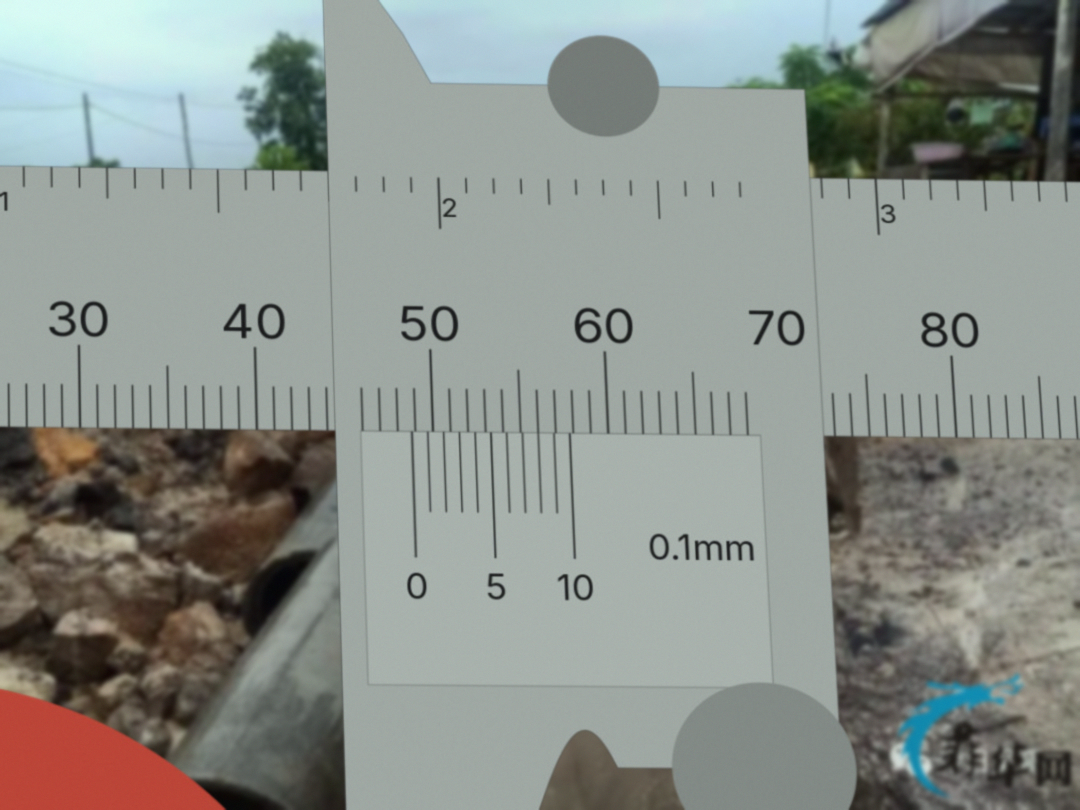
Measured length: 48.8 mm
